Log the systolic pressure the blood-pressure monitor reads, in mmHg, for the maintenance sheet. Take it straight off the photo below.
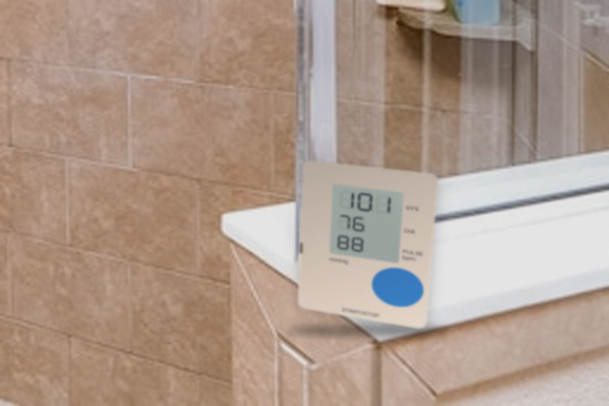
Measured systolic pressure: 101 mmHg
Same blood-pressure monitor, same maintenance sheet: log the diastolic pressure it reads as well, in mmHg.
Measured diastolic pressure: 76 mmHg
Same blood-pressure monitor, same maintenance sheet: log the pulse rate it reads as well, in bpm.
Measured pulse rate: 88 bpm
